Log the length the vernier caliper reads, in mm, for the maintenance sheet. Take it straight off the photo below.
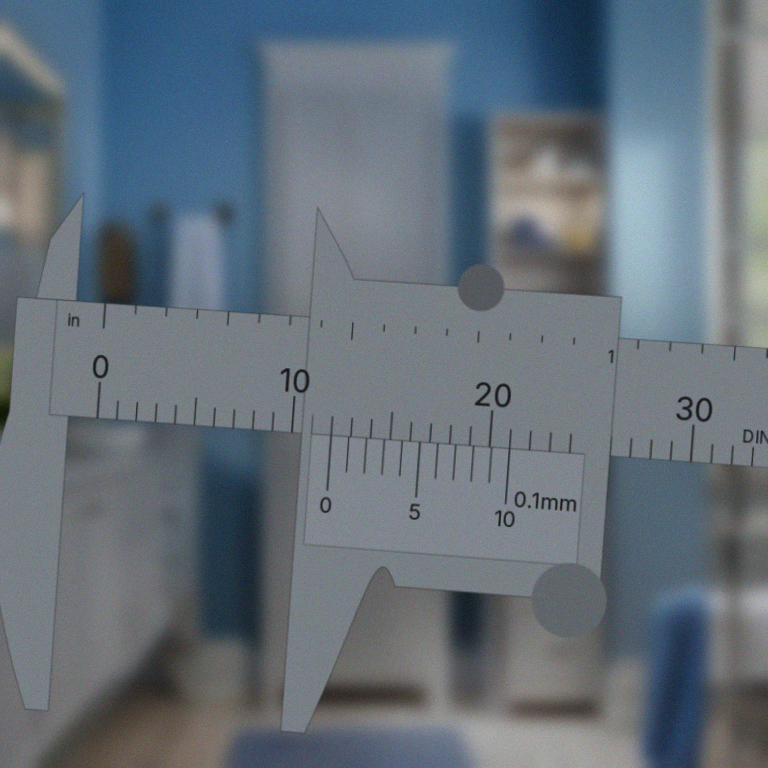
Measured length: 12.0 mm
